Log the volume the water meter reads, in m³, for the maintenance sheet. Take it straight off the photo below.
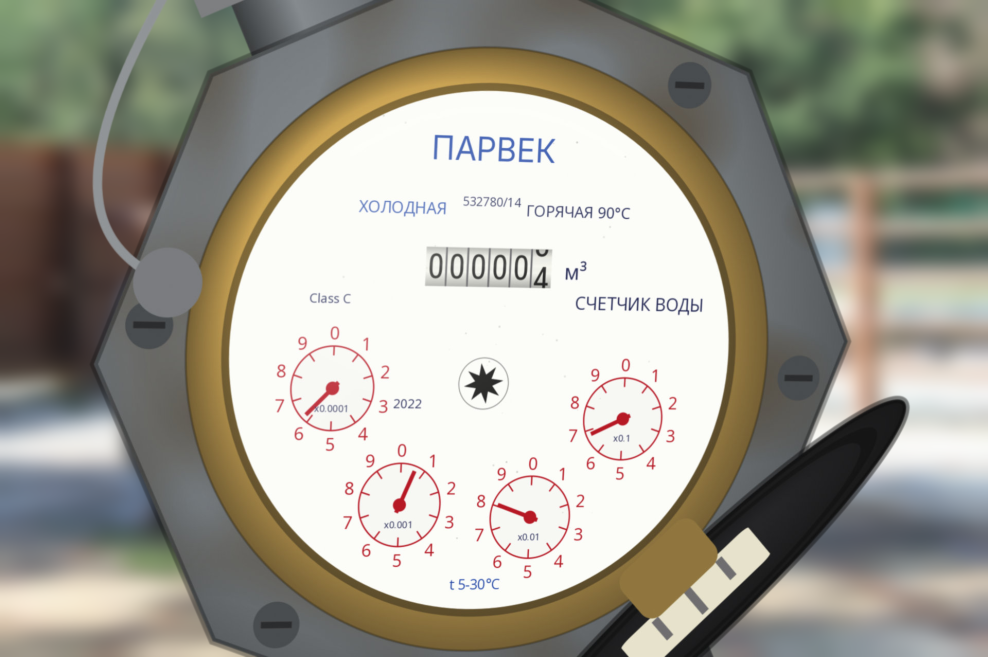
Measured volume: 3.6806 m³
